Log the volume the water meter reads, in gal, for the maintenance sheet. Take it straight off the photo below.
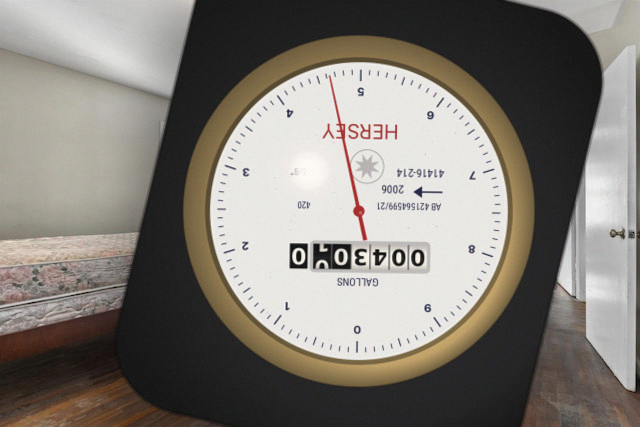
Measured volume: 43004.6 gal
